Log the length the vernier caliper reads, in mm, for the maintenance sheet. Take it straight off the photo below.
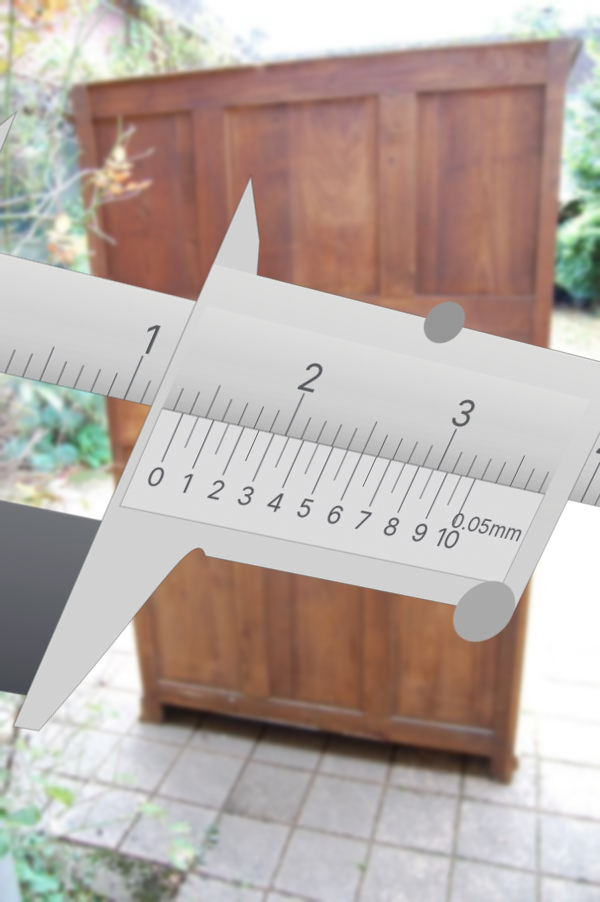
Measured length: 13.6 mm
